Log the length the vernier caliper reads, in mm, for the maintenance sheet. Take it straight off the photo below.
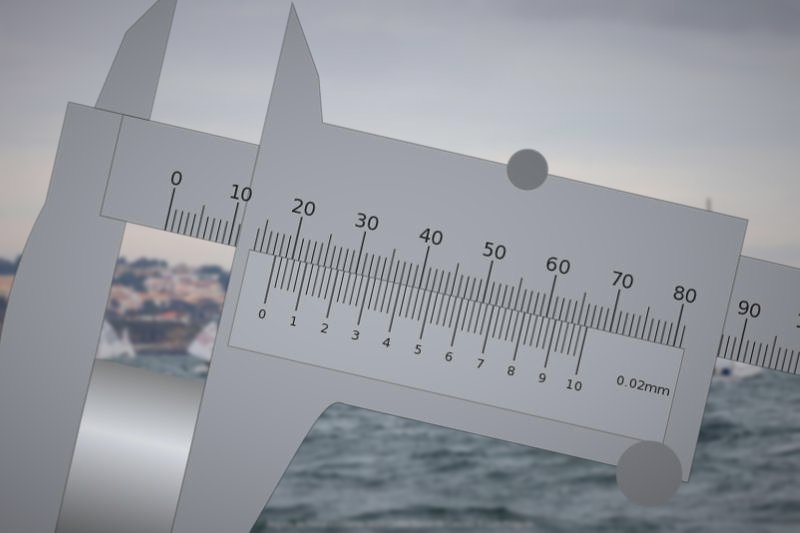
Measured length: 17.4 mm
